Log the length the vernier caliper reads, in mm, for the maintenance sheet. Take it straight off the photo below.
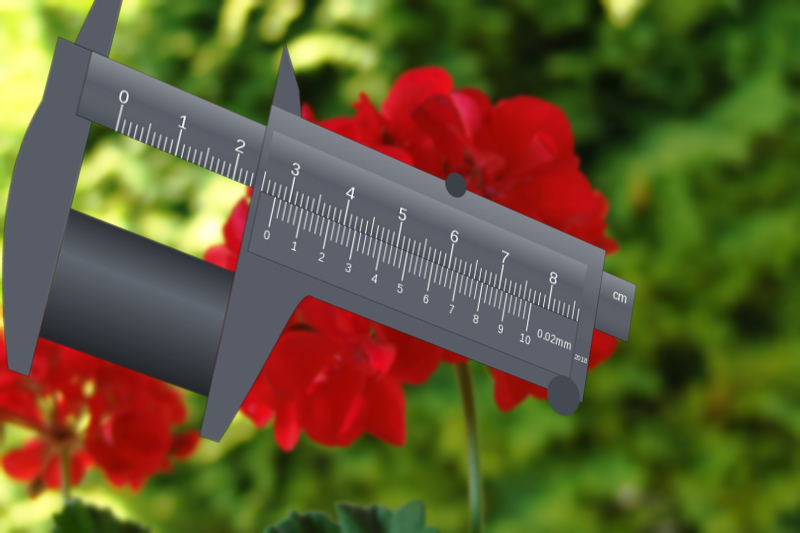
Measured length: 27.5 mm
